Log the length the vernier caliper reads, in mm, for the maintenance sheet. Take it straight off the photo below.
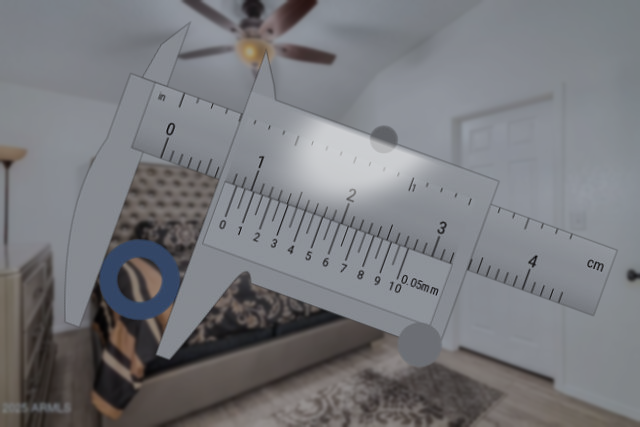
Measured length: 8.4 mm
